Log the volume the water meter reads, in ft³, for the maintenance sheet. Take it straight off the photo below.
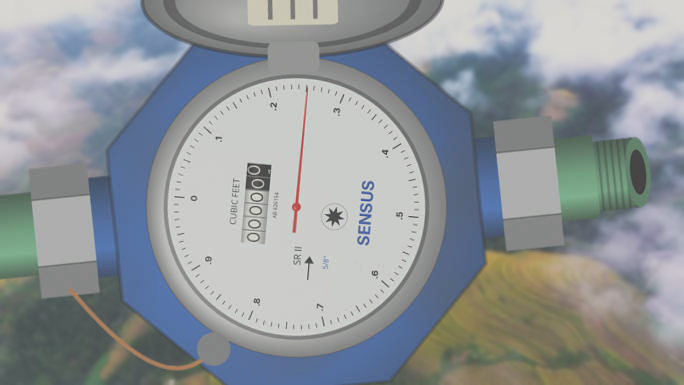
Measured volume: 0.25 ft³
